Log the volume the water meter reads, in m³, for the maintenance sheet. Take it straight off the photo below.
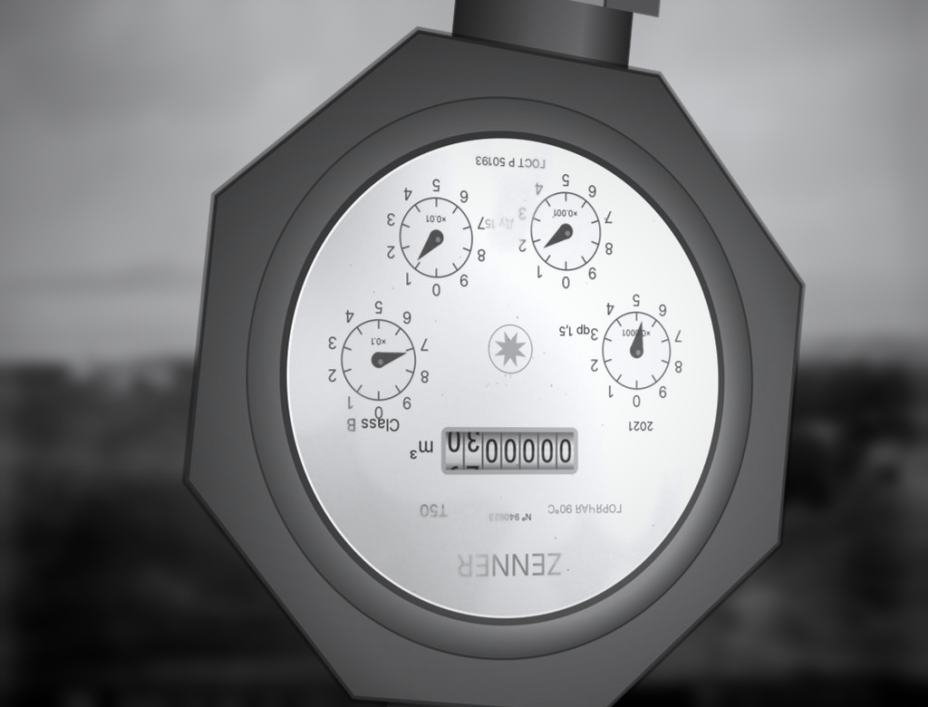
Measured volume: 29.7115 m³
